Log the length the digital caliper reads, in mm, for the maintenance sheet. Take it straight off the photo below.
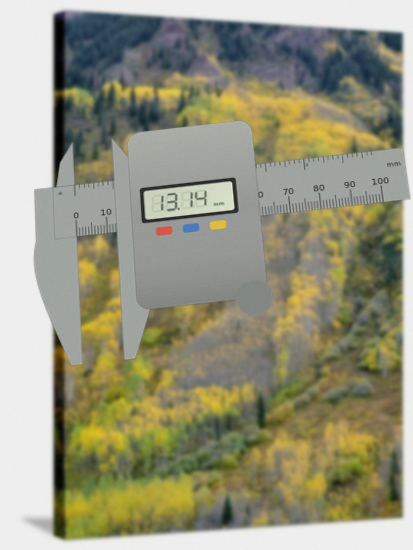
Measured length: 13.14 mm
